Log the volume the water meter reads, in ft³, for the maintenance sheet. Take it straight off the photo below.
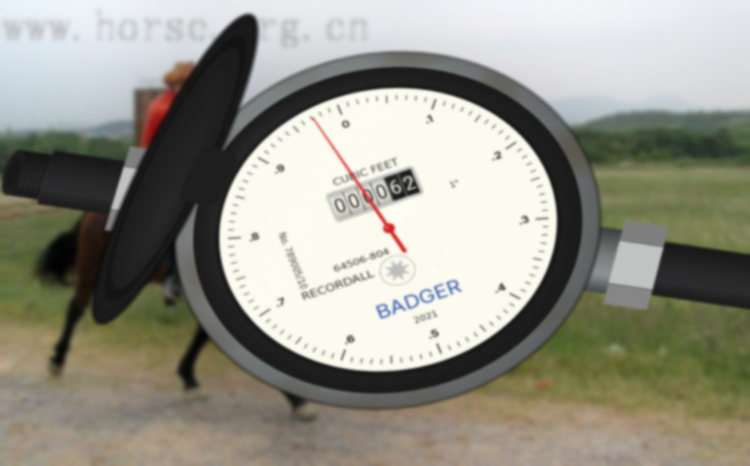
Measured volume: 61.97 ft³
